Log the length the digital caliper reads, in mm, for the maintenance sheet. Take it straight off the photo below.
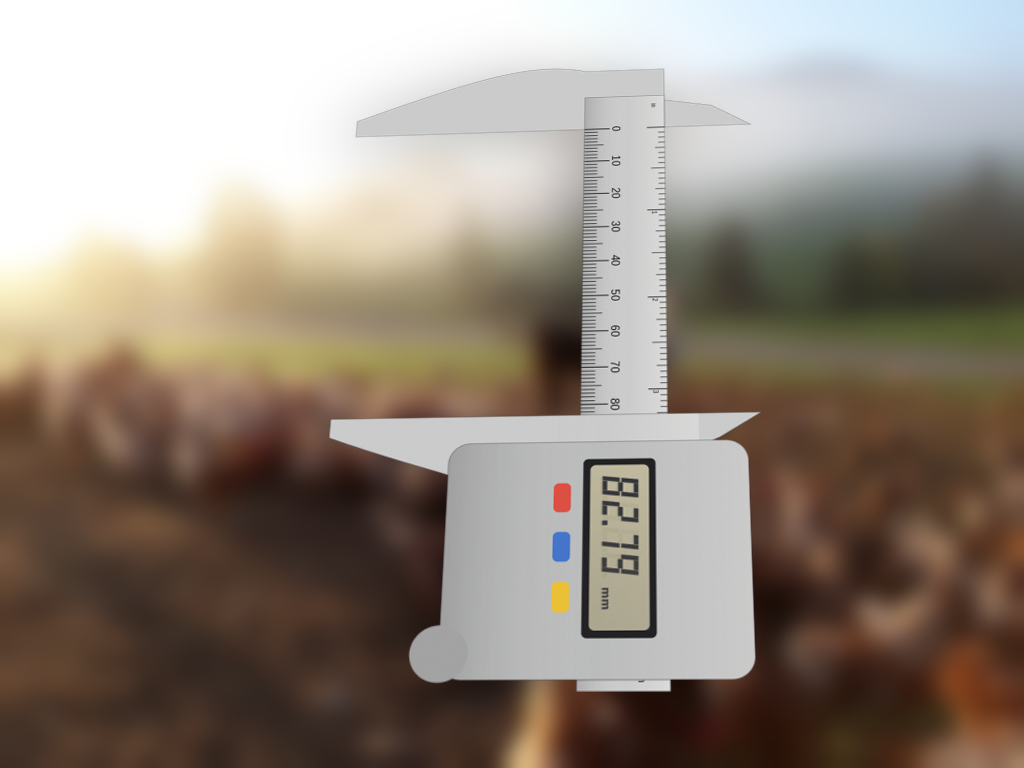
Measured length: 82.79 mm
